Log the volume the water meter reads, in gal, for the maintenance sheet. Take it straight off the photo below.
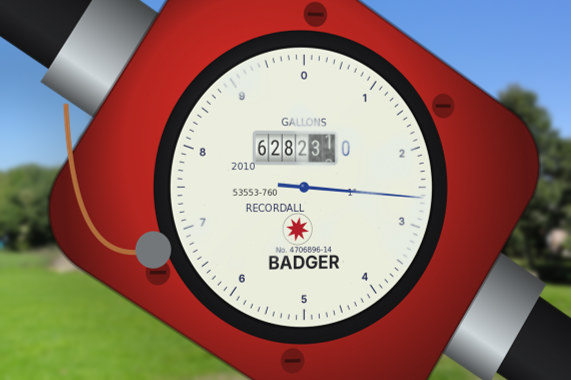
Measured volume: 6282312.6 gal
